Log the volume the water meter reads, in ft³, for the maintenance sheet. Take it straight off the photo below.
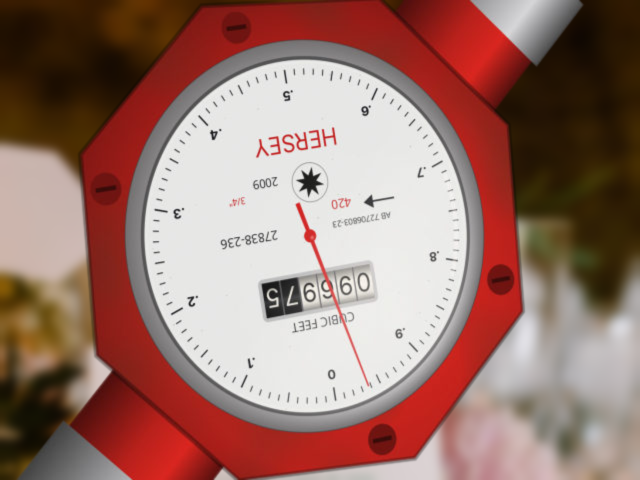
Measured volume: 96974.96 ft³
